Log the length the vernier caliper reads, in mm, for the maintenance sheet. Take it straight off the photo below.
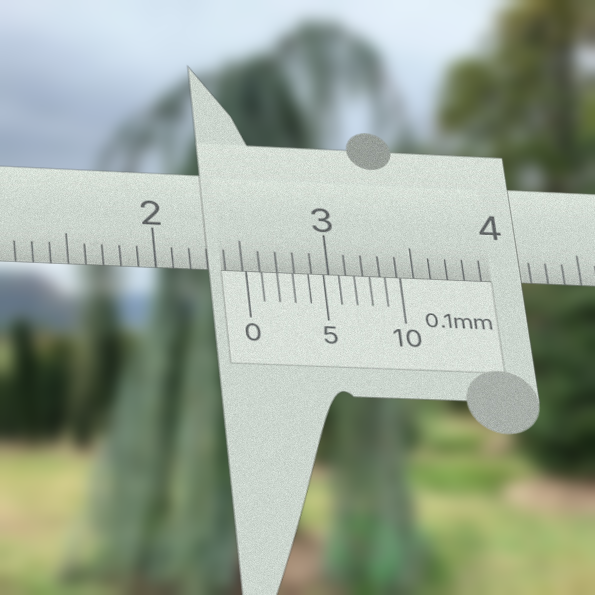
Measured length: 25.2 mm
